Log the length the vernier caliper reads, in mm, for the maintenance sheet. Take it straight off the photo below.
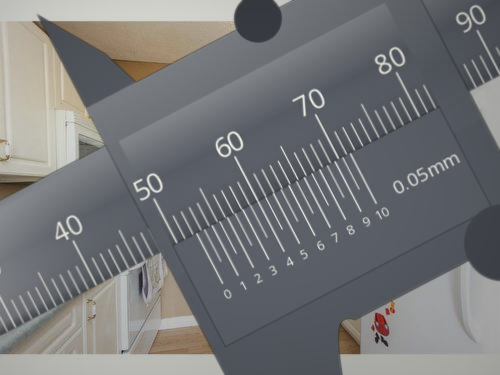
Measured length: 52.4 mm
